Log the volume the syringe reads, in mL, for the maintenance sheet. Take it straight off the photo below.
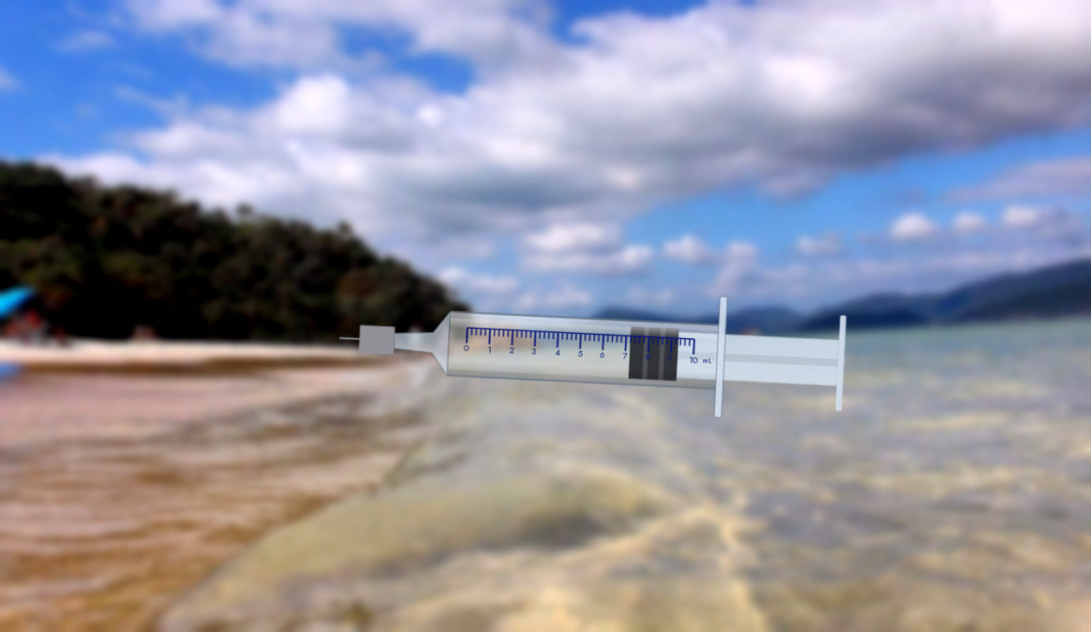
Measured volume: 7.2 mL
